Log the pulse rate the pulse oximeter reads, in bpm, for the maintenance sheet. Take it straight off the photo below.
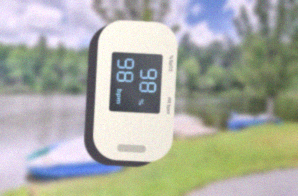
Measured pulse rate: 98 bpm
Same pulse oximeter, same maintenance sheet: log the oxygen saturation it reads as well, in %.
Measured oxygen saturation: 98 %
